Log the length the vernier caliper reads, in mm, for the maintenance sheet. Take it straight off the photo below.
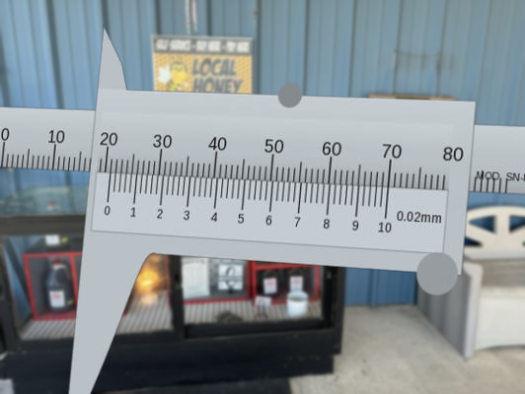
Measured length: 21.0 mm
